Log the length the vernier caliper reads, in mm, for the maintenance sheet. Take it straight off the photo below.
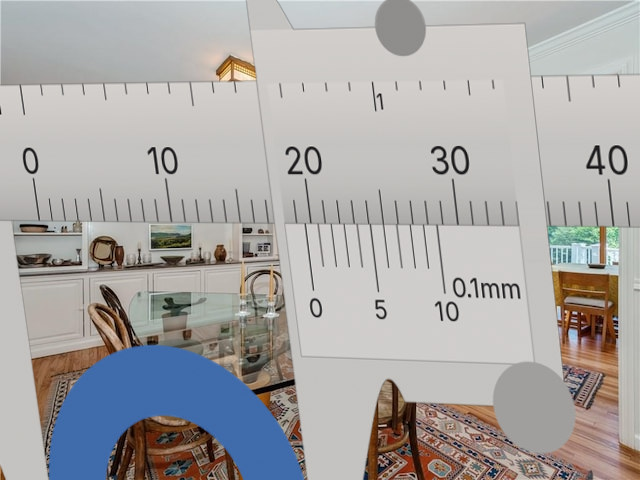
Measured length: 19.6 mm
